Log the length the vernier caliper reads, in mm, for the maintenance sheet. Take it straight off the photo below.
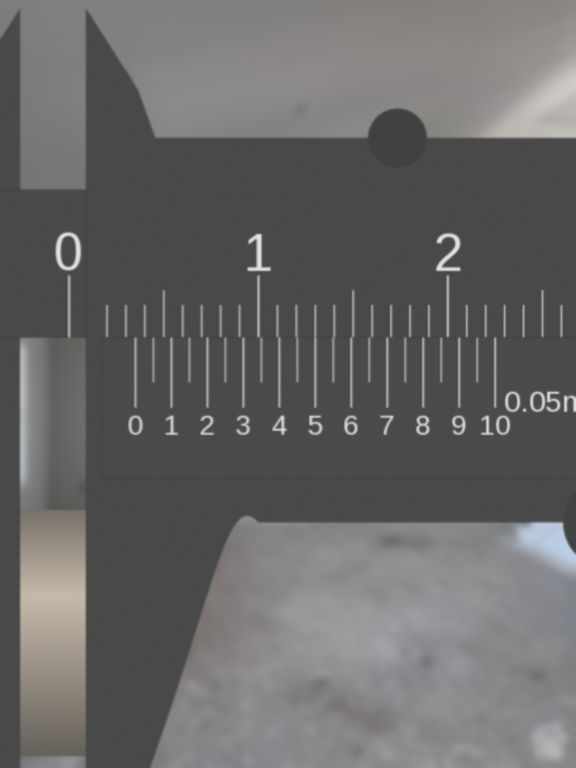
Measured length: 3.5 mm
